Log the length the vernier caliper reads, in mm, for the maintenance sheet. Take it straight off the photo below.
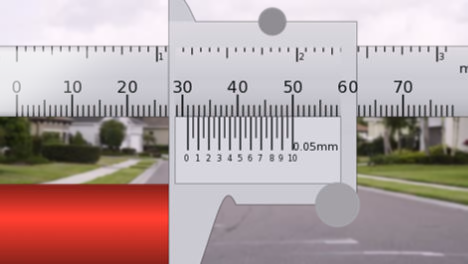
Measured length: 31.0 mm
